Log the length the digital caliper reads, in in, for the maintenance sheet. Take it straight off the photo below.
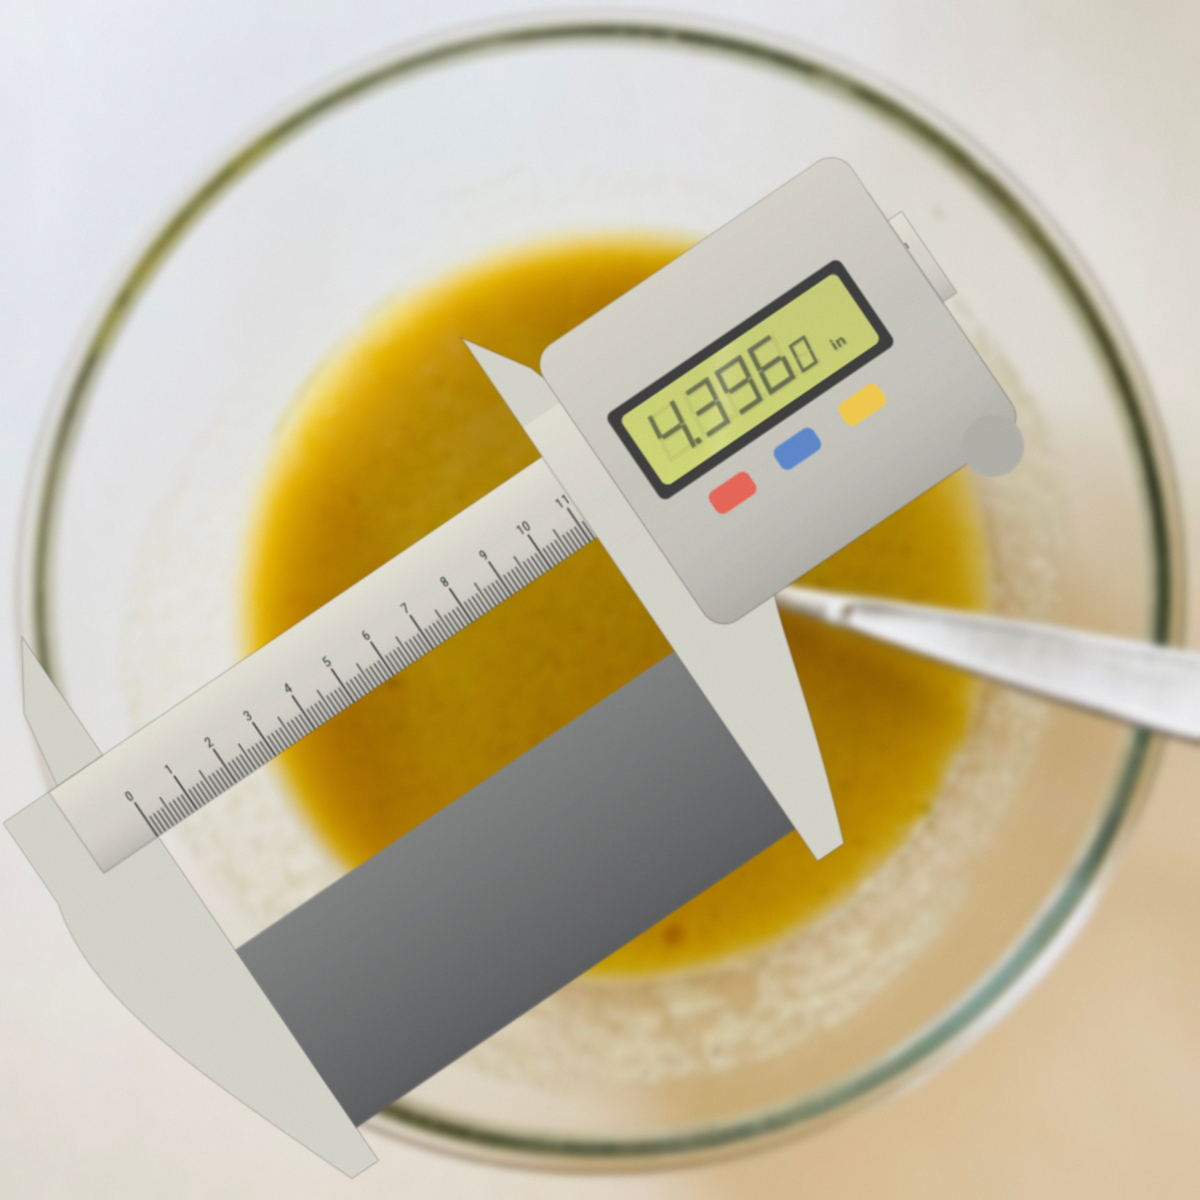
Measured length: 4.3960 in
